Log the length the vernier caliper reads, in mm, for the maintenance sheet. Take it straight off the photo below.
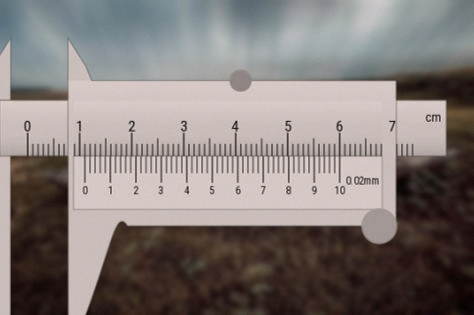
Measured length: 11.0 mm
